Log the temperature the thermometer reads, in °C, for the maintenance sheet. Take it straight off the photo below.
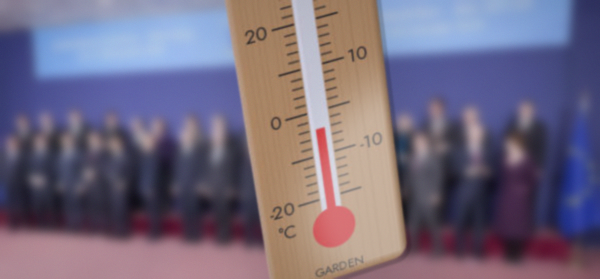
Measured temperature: -4 °C
